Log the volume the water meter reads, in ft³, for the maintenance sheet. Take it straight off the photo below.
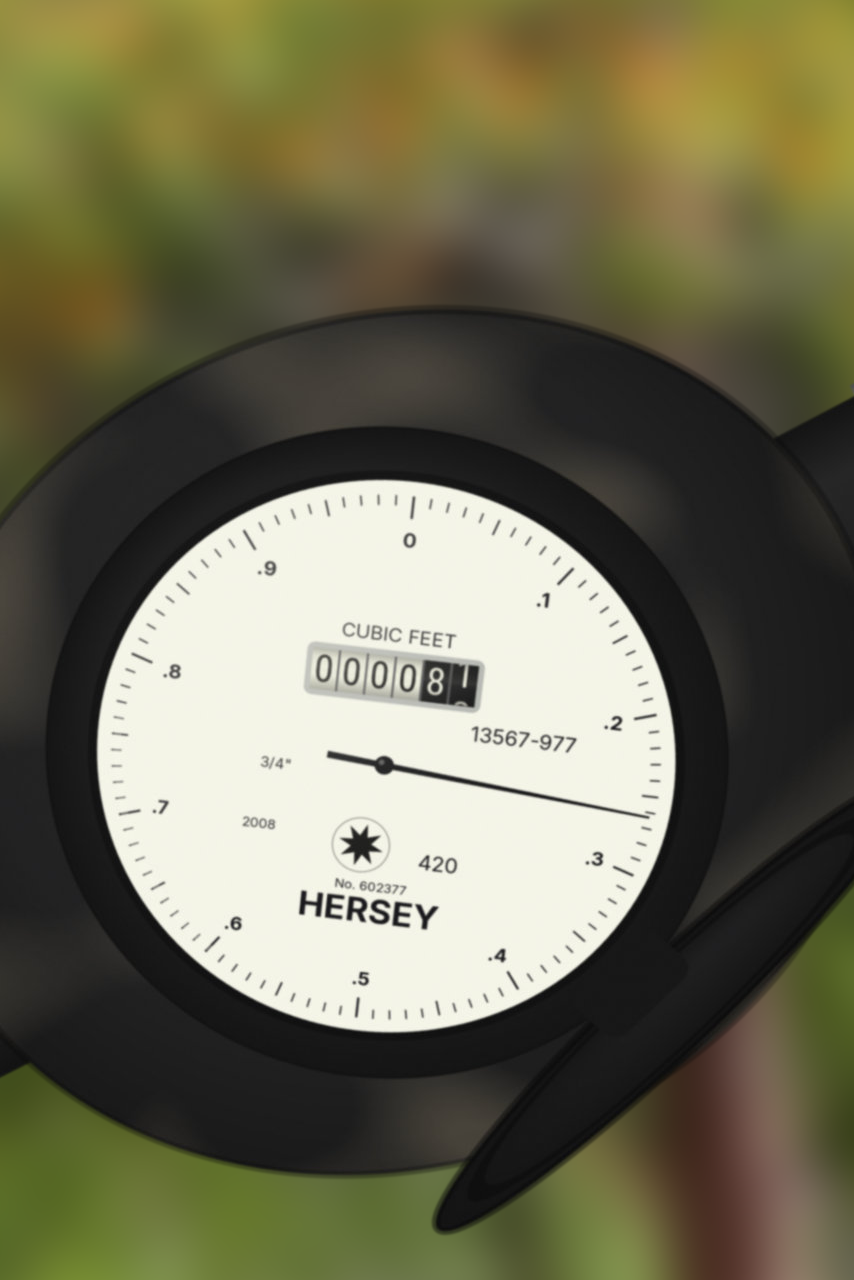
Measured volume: 81.26 ft³
